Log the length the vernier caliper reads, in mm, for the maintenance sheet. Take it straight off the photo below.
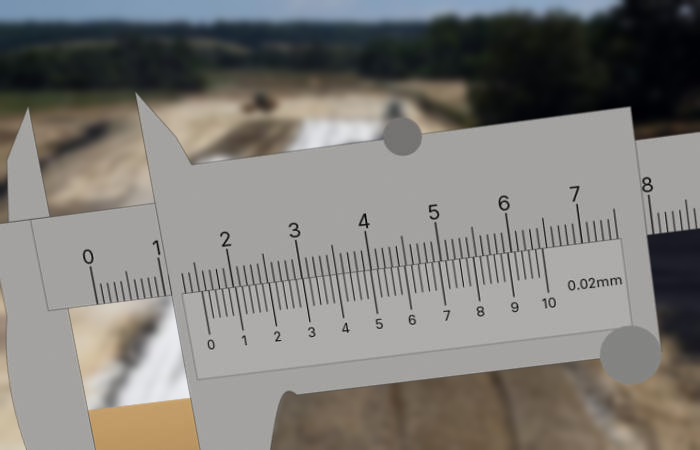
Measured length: 15.4 mm
